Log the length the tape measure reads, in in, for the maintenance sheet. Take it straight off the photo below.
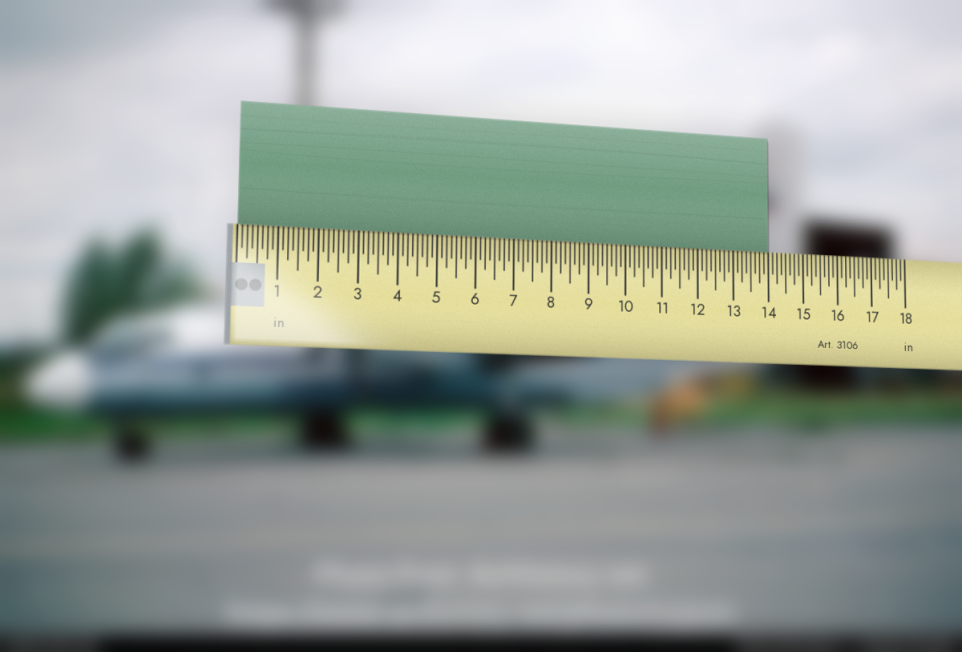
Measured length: 14 in
